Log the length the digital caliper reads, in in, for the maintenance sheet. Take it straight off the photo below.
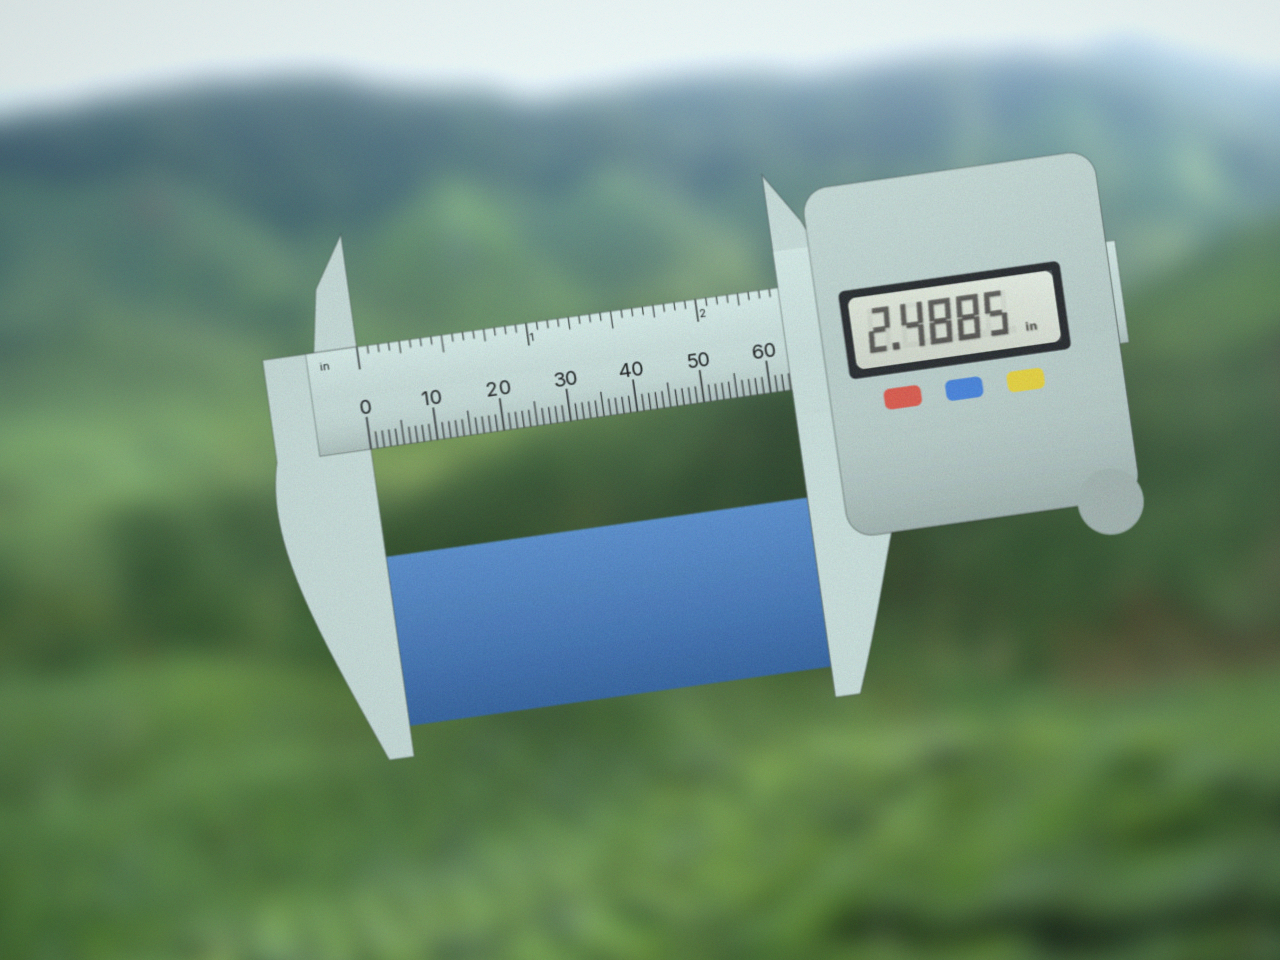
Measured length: 2.4885 in
